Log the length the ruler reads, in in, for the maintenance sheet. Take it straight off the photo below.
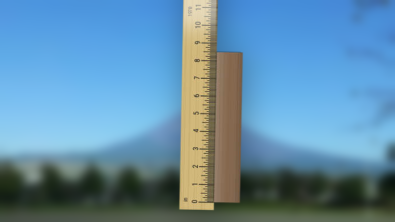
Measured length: 8.5 in
